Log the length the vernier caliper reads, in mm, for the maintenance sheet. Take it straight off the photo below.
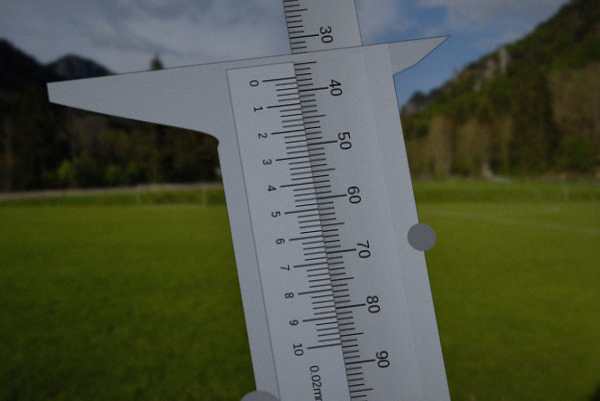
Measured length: 37.4 mm
